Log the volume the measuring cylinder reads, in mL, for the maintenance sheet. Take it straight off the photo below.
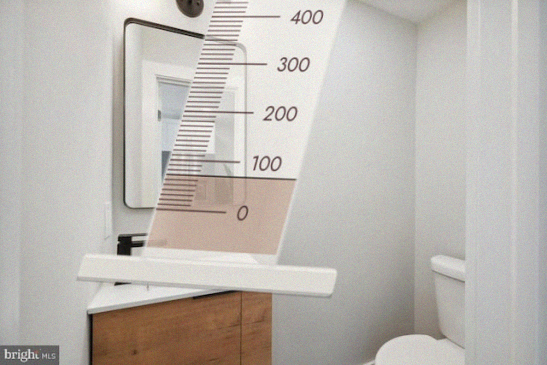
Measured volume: 70 mL
